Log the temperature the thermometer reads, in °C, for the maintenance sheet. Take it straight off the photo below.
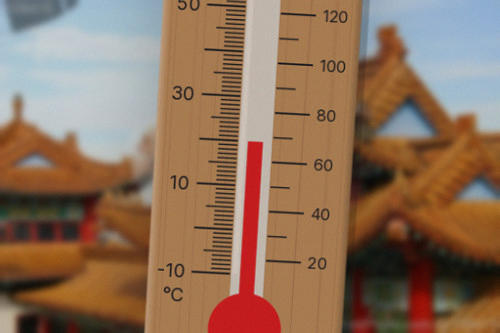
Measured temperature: 20 °C
